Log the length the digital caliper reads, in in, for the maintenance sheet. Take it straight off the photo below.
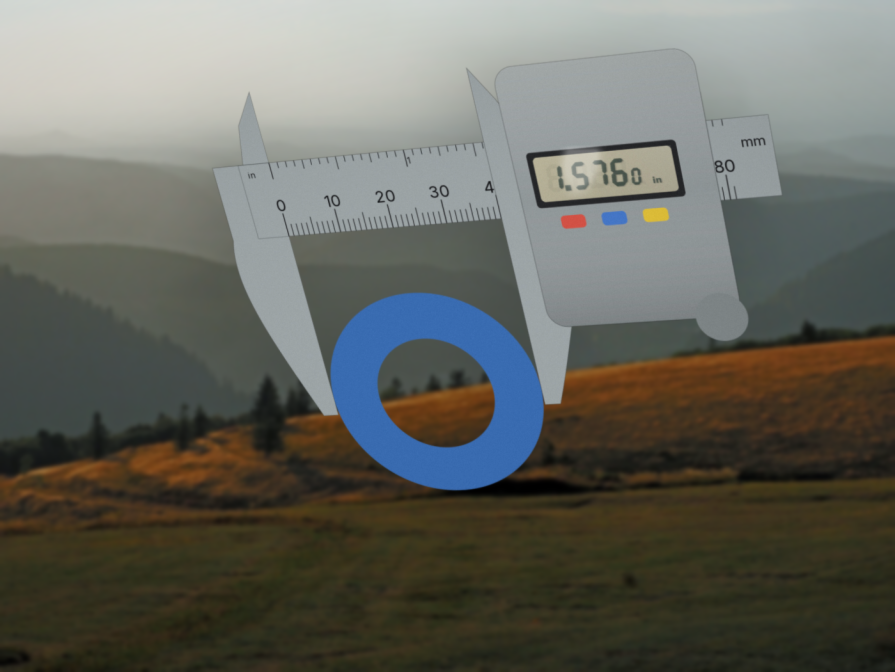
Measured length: 1.5760 in
